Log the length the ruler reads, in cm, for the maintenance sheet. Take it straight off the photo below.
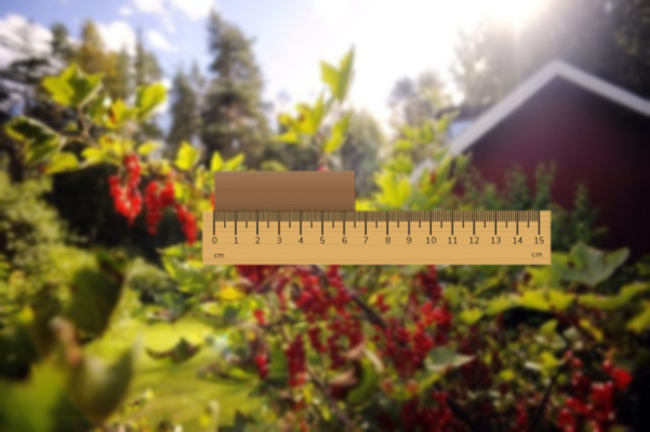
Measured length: 6.5 cm
